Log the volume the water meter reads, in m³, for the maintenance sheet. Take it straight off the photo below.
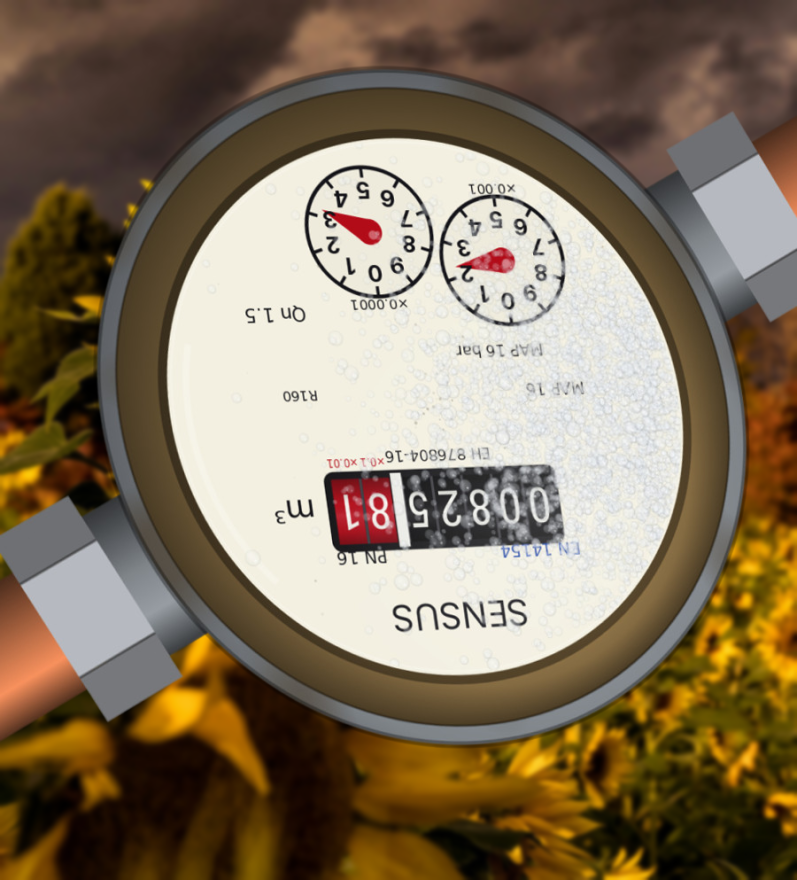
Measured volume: 825.8123 m³
